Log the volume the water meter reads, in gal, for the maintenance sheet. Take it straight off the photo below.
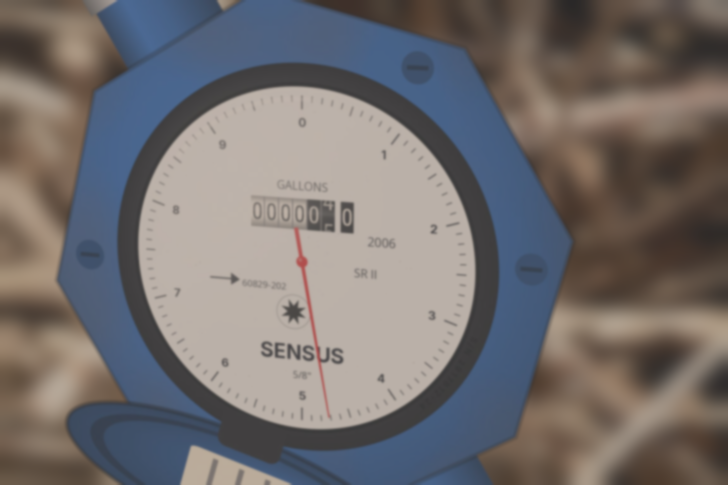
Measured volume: 44.7 gal
